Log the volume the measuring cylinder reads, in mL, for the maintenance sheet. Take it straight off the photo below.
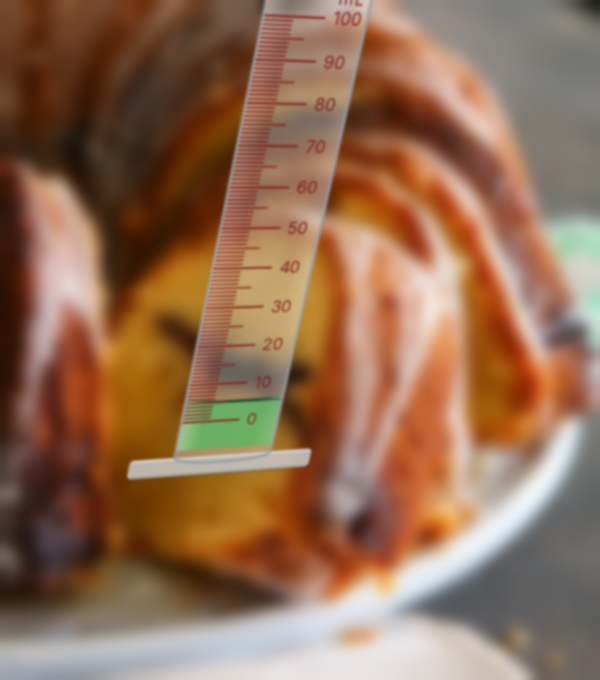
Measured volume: 5 mL
